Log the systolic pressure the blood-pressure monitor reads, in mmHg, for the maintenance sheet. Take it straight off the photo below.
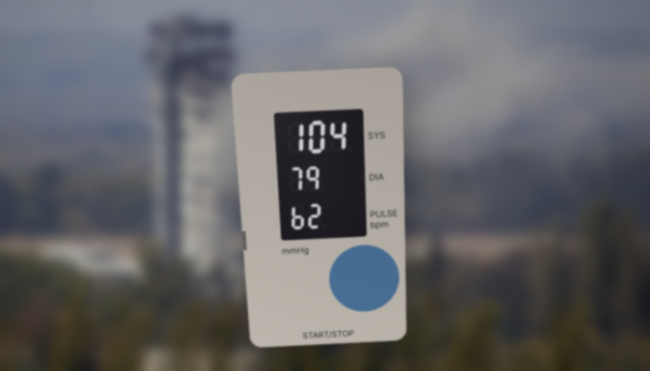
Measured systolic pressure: 104 mmHg
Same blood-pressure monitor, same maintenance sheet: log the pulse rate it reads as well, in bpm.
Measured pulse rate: 62 bpm
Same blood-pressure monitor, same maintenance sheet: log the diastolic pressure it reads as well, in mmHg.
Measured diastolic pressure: 79 mmHg
